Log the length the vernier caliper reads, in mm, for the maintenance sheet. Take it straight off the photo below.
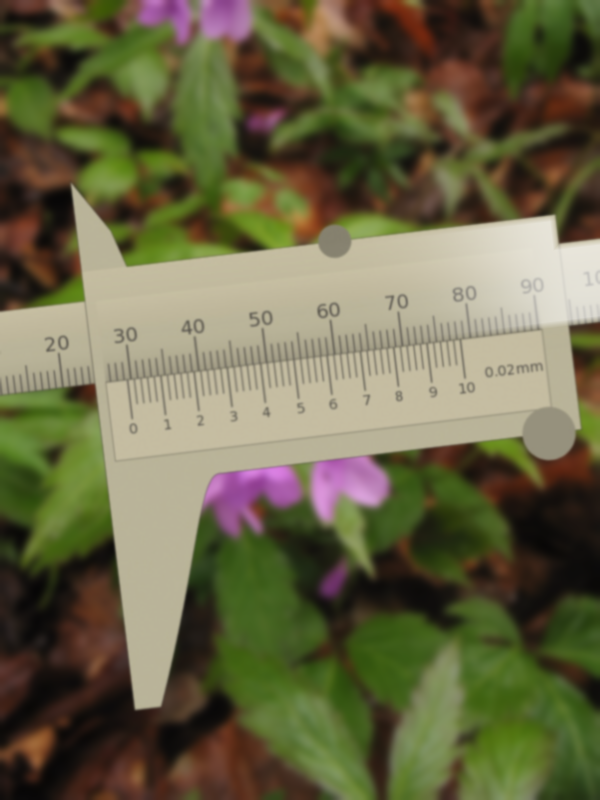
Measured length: 29.5 mm
